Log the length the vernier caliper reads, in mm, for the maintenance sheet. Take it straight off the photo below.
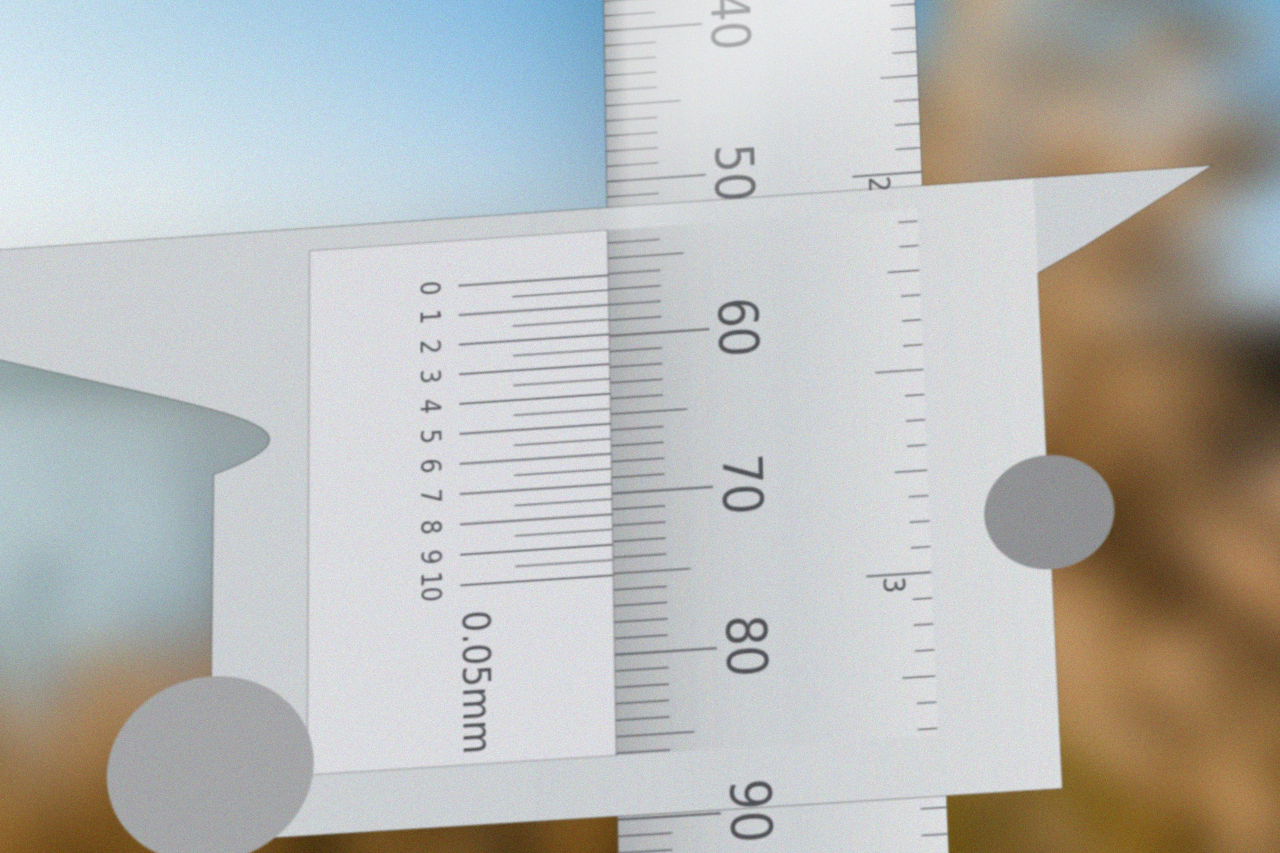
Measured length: 56.1 mm
